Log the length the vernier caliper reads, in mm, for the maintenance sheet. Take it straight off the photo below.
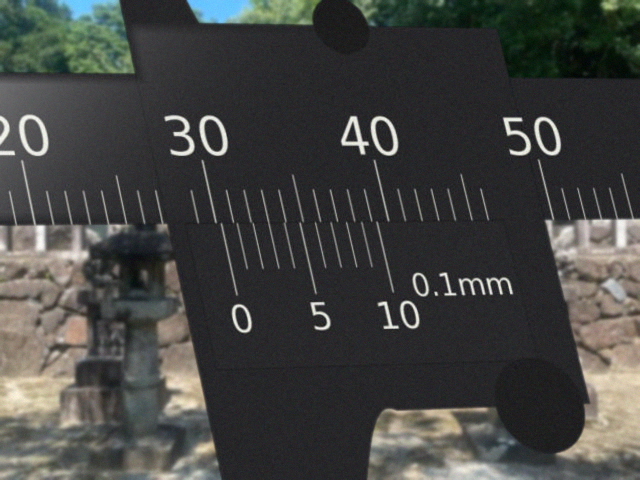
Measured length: 30.3 mm
